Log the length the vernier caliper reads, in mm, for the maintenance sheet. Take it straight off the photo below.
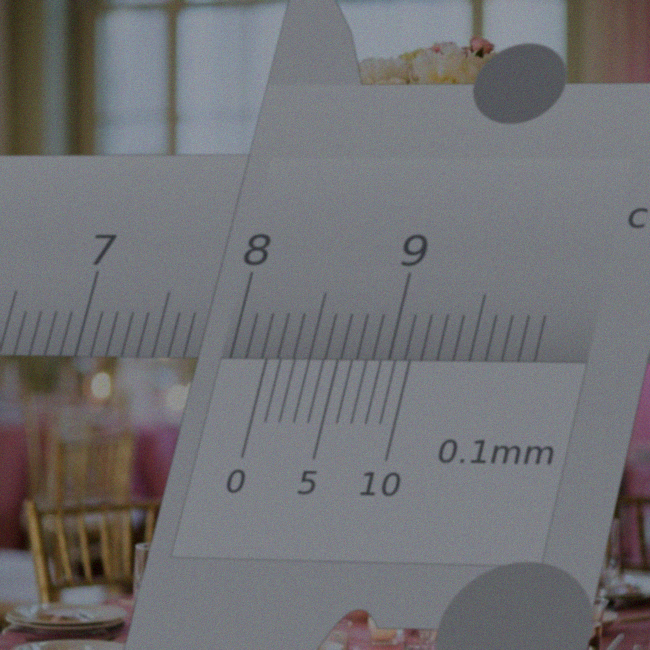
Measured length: 82.3 mm
